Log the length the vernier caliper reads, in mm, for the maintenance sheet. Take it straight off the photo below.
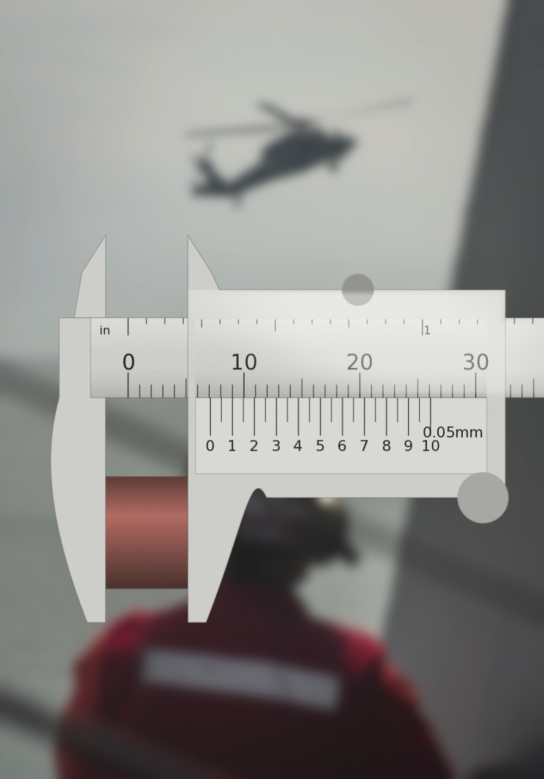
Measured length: 7.1 mm
